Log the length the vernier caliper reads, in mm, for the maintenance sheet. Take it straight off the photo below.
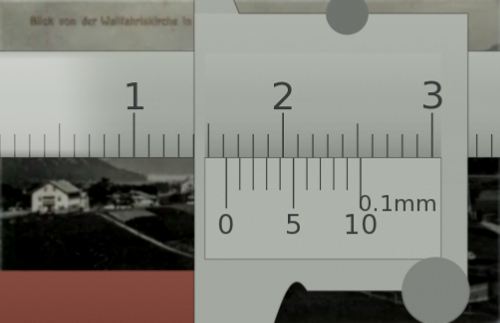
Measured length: 16.2 mm
